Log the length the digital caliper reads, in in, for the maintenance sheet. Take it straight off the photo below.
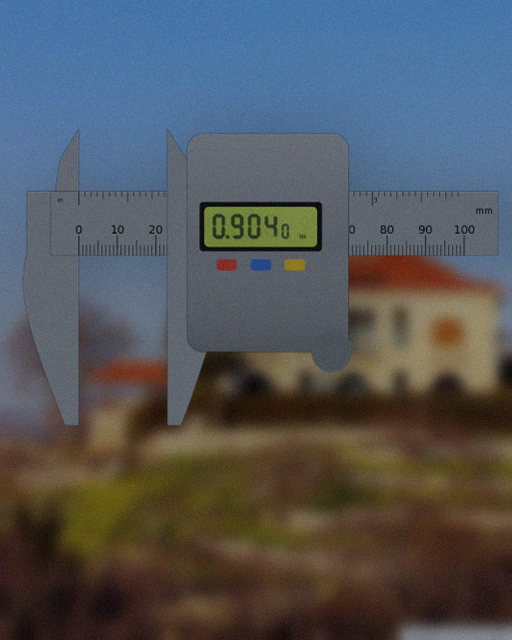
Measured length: 0.9040 in
